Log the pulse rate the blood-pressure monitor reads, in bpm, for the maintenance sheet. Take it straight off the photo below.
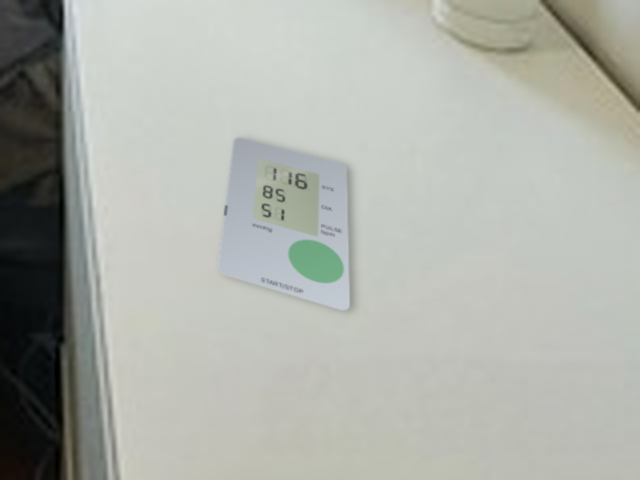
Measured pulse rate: 51 bpm
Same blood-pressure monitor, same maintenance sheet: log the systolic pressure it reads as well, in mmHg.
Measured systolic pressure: 116 mmHg
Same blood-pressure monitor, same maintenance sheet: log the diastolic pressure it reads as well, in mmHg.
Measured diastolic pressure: 85 mmHg
